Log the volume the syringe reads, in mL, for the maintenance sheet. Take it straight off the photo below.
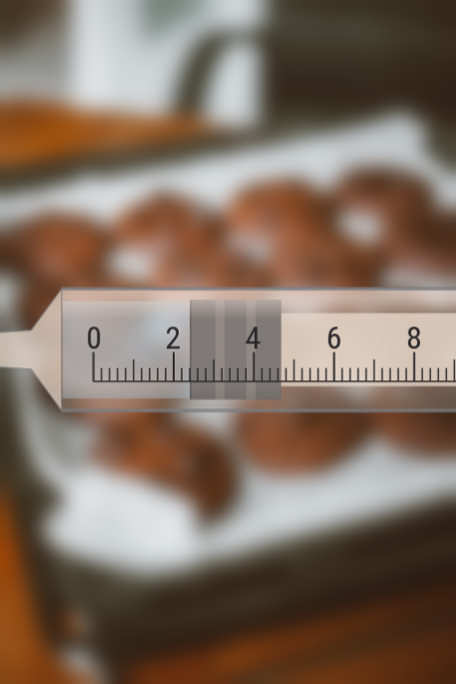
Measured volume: 2.4 mL
